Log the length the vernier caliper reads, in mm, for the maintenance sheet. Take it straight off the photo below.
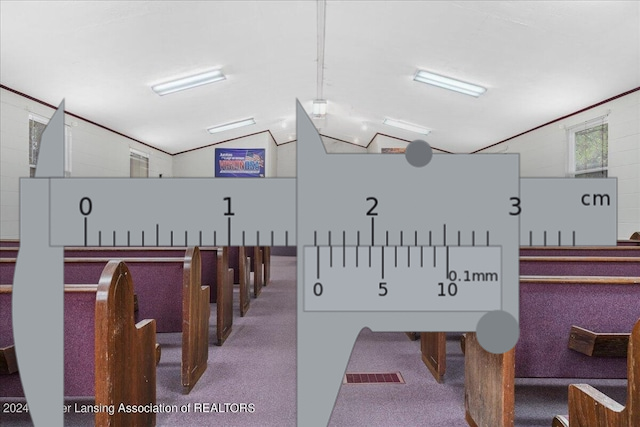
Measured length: 16.2 mm
